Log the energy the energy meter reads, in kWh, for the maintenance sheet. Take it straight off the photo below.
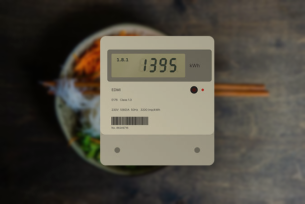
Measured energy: 1395 kWh
